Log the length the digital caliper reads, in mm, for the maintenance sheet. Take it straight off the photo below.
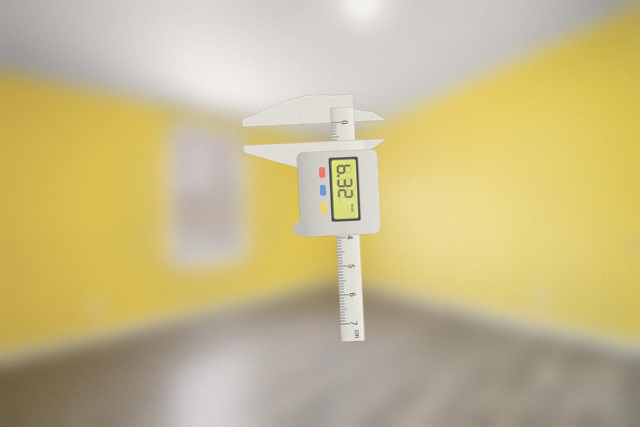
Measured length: 6.32 mm
